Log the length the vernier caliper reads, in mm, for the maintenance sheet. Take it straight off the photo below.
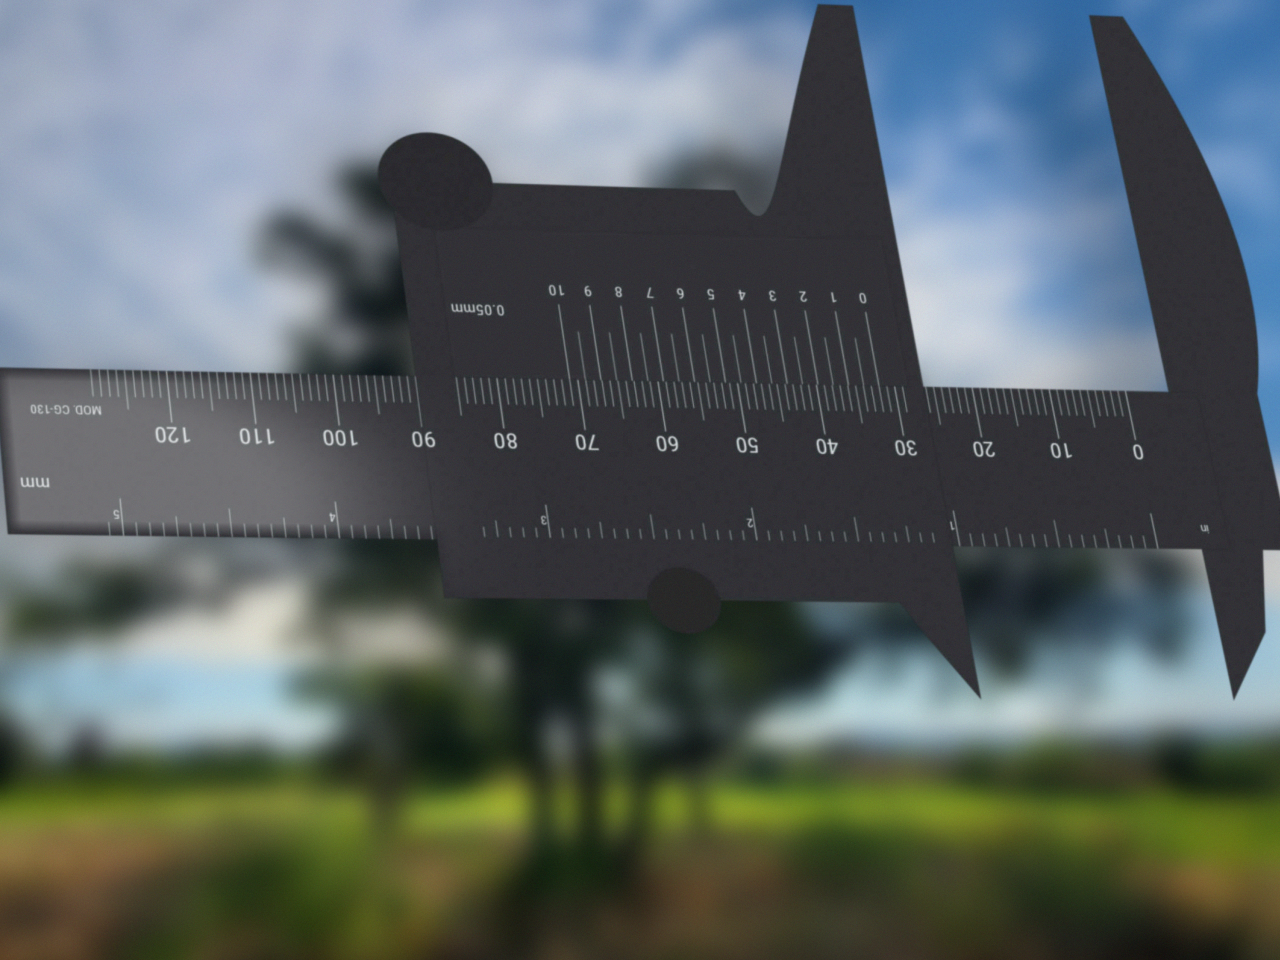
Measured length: 32.0 mm
